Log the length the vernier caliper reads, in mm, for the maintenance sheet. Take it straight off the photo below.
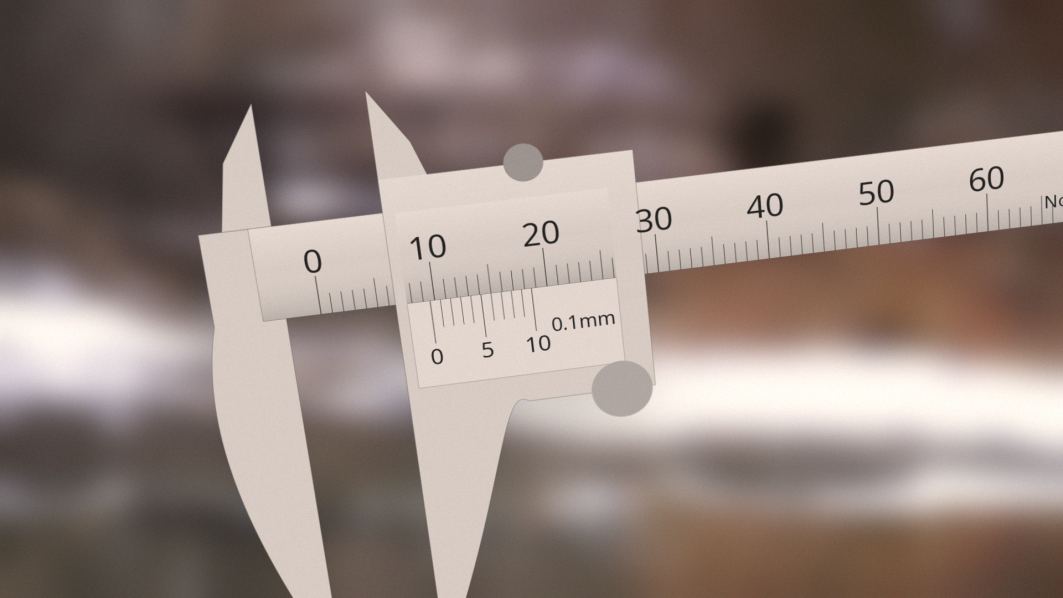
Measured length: 9.6 mm
